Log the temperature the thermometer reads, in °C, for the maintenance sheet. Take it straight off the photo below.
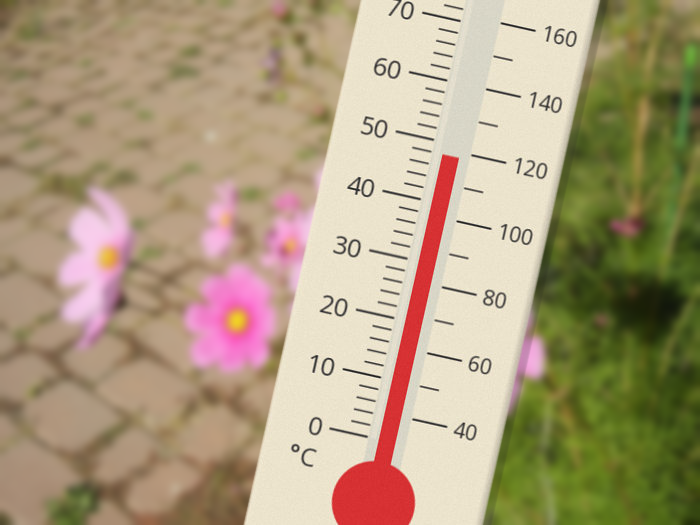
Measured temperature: 48 °C
